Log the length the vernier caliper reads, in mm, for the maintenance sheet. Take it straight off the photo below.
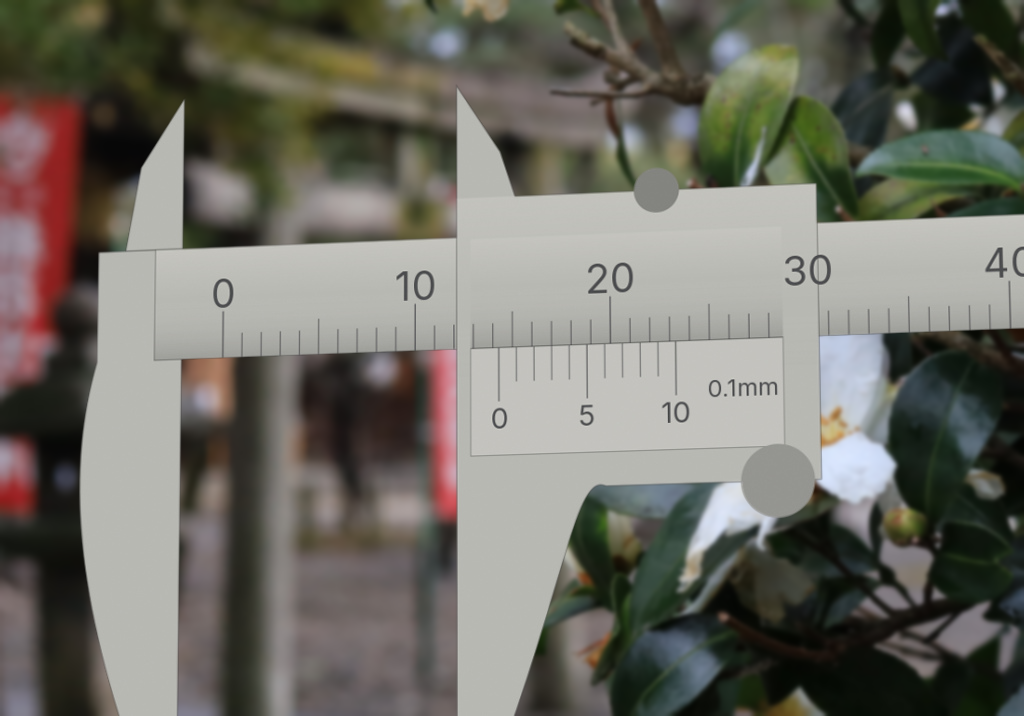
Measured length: 14.3 mm
